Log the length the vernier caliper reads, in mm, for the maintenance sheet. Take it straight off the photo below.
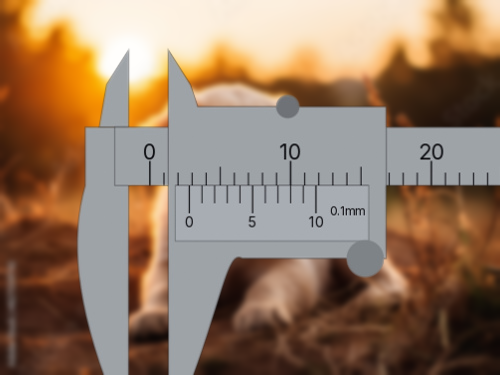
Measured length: 2.8 mm
